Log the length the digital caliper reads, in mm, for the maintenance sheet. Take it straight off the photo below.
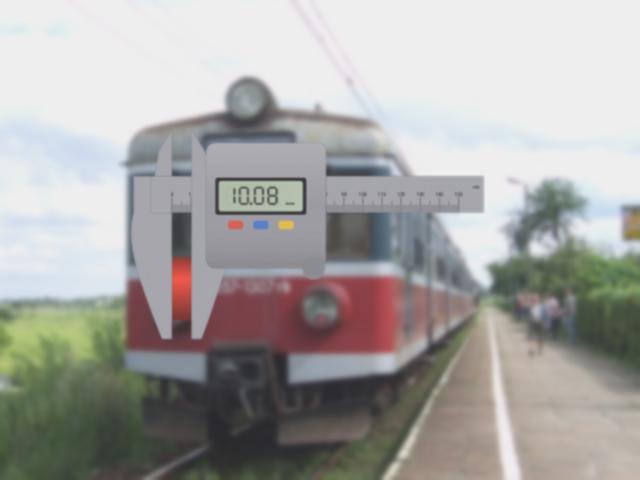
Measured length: 10.08 mm
